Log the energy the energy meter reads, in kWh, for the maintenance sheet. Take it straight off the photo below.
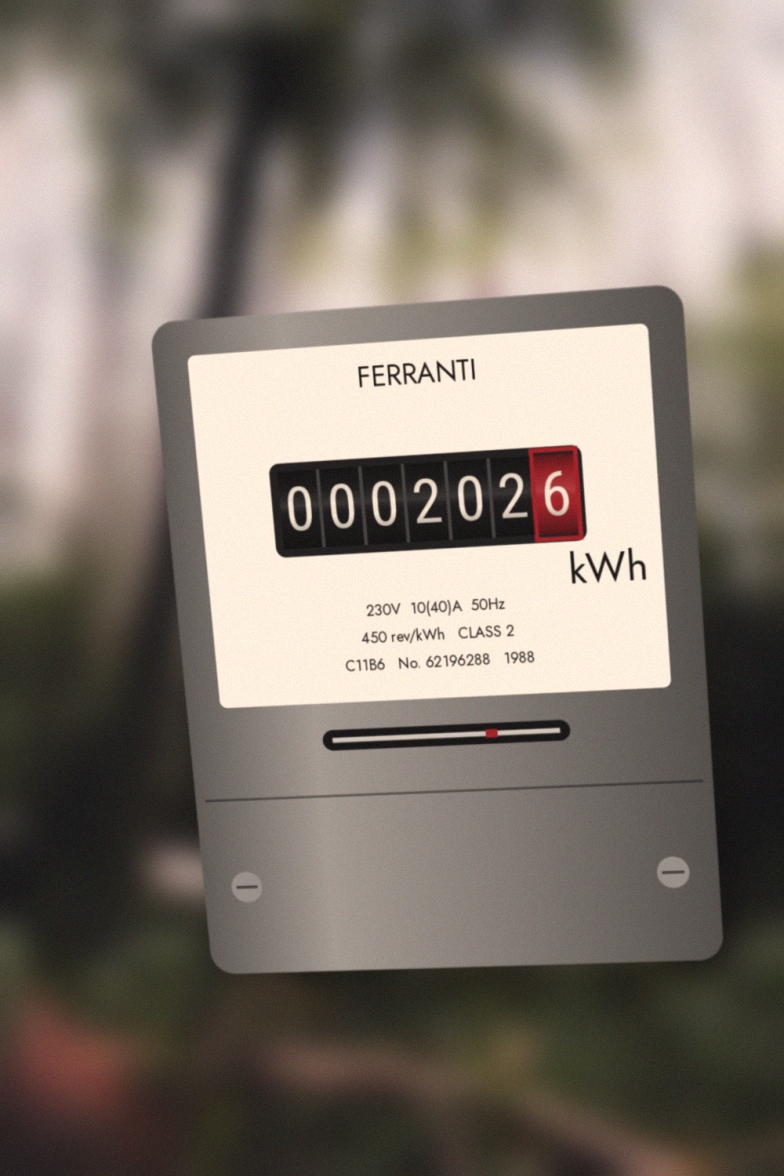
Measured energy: 202.6 kWh
